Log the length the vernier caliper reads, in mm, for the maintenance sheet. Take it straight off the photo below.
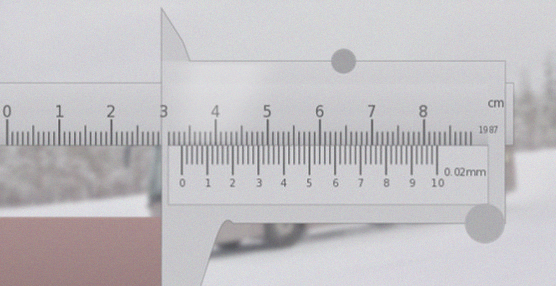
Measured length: 33.5 mm
